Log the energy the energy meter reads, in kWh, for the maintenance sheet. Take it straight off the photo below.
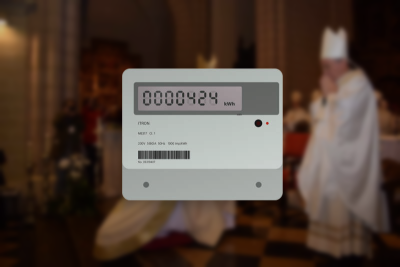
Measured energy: 424 kWh
